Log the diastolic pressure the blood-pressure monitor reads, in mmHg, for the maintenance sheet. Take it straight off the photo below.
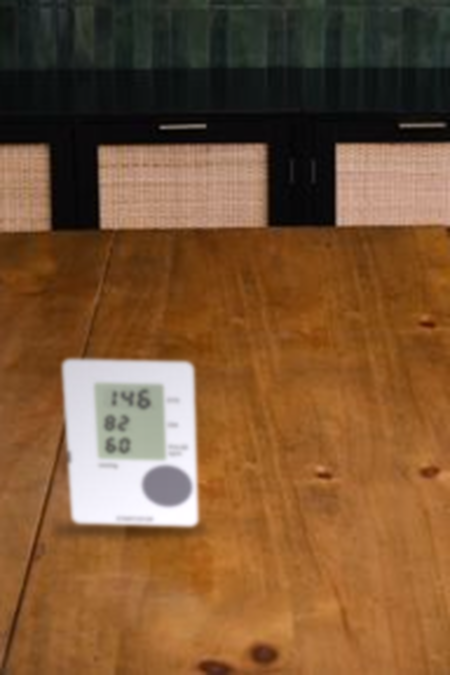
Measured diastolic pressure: 82 mmHg
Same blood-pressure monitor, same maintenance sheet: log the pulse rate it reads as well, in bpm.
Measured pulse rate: 60 bpm
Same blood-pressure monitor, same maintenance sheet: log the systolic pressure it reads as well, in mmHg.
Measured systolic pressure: 146 mmHg
